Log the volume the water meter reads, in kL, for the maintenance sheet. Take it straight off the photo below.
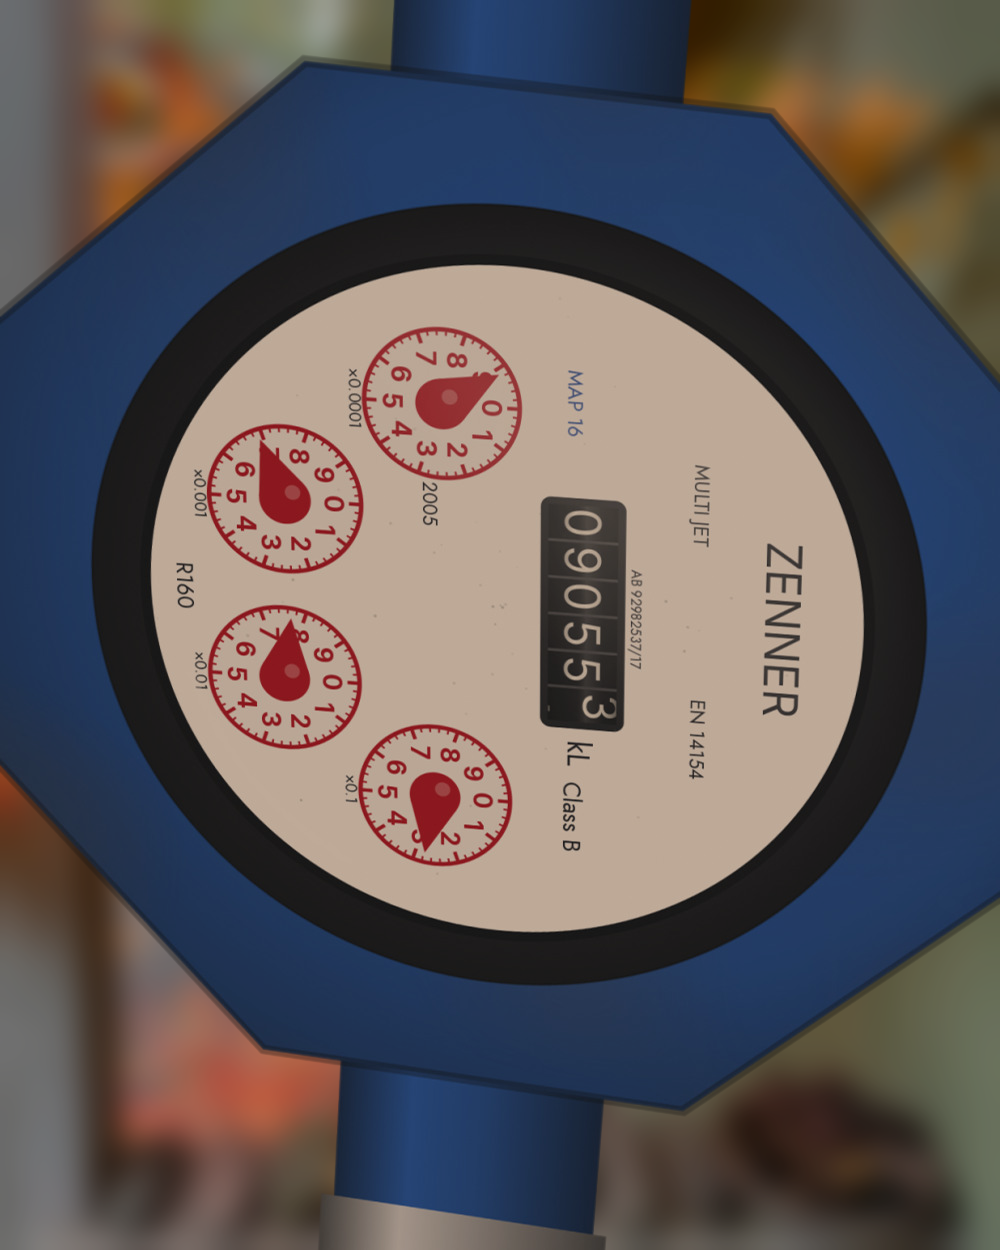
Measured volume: 90553.2769 kL
